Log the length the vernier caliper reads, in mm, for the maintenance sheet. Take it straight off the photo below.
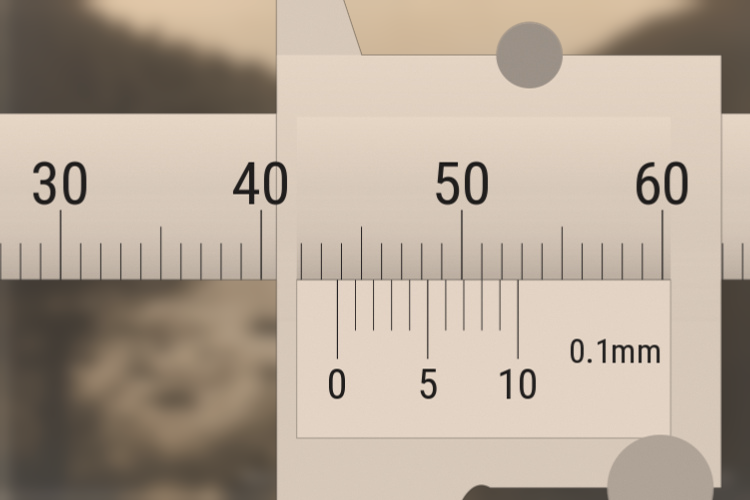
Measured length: 43.8 mm
